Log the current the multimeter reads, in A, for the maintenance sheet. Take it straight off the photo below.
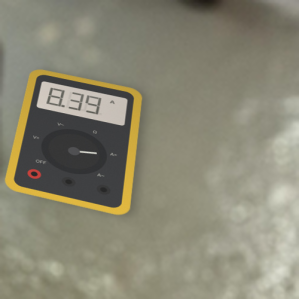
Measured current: 8.39 A
